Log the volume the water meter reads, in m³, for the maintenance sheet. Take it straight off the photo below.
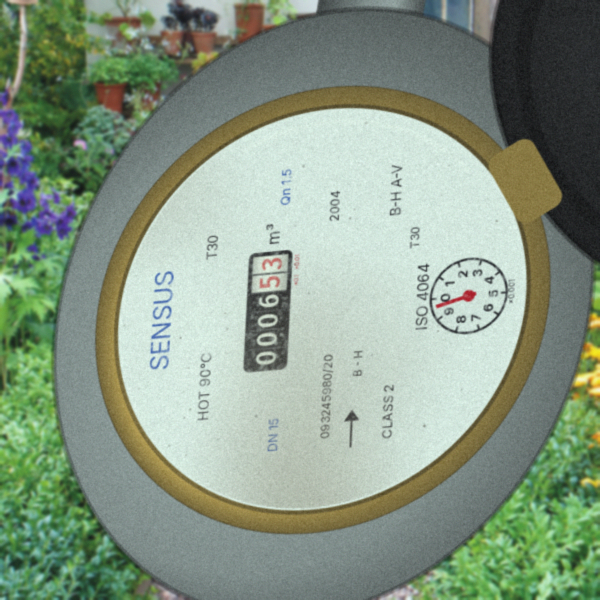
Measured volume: 6.529 m³
